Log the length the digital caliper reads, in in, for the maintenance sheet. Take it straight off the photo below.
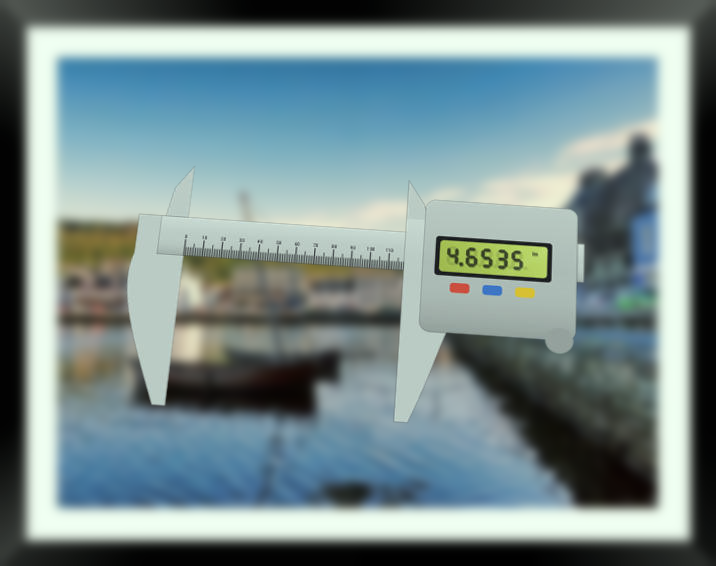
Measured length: 4.6535 in
